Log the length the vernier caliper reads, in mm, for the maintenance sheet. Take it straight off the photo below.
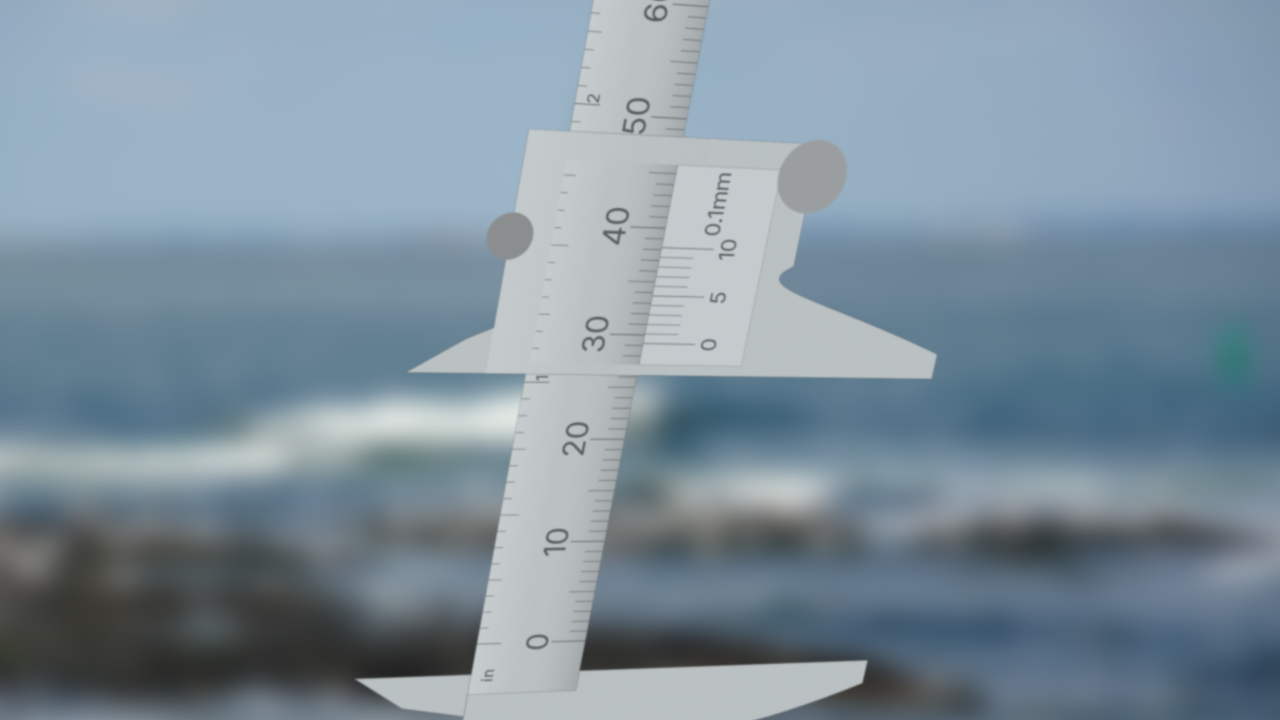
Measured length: 29.2 mm
